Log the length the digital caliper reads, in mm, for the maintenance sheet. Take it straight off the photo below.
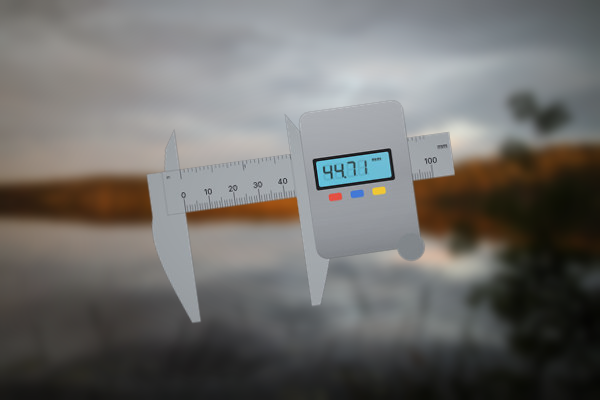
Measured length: 44.71 mm
